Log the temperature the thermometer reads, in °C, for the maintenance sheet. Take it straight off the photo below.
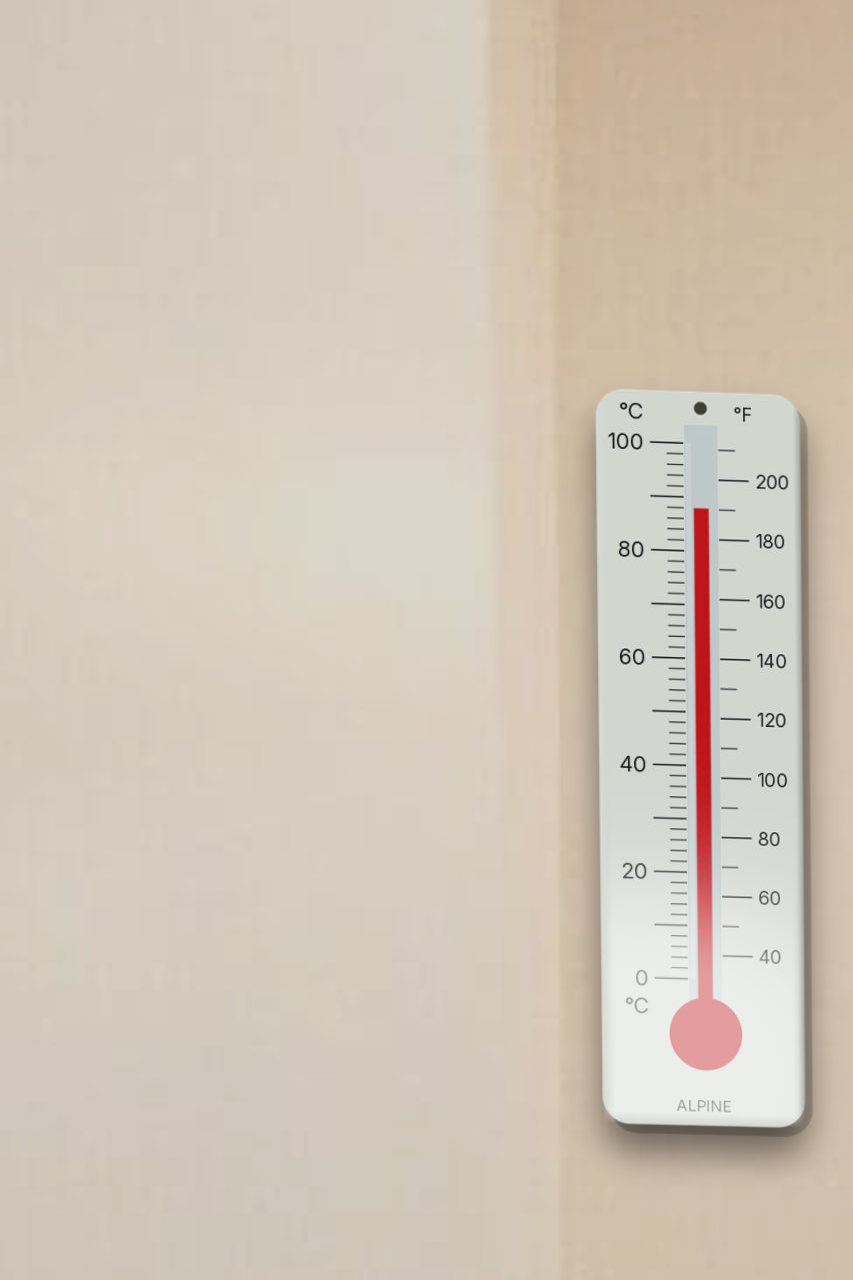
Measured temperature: 88 °C
